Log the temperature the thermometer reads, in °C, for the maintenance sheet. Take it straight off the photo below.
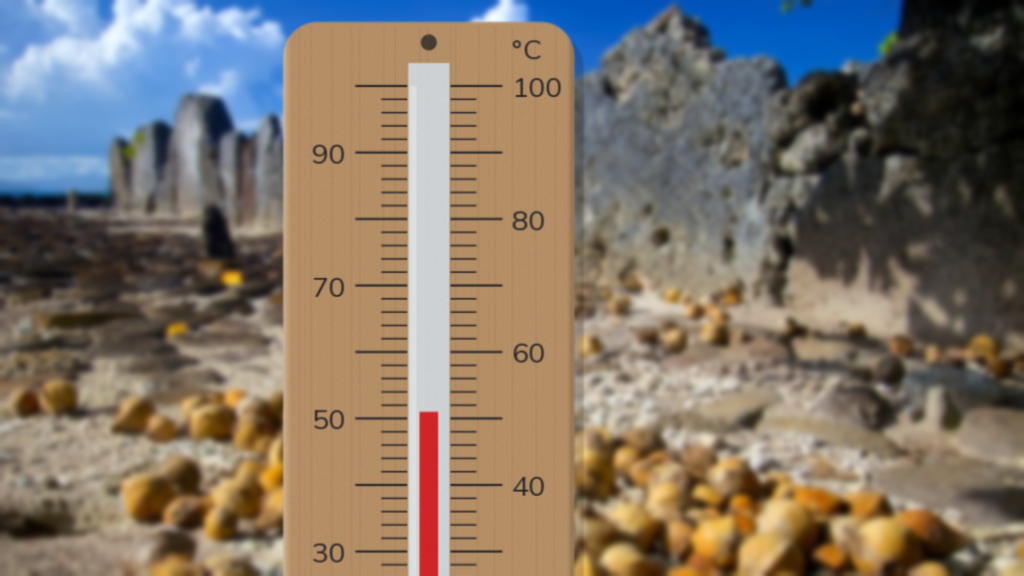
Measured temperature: 51 °C
